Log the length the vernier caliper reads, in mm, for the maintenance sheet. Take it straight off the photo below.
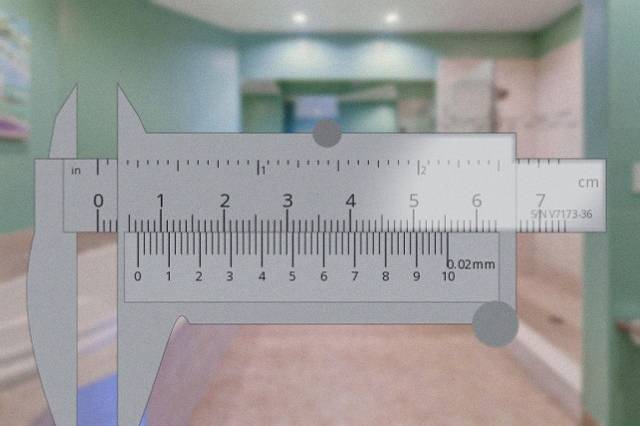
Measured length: 6.4 mm
